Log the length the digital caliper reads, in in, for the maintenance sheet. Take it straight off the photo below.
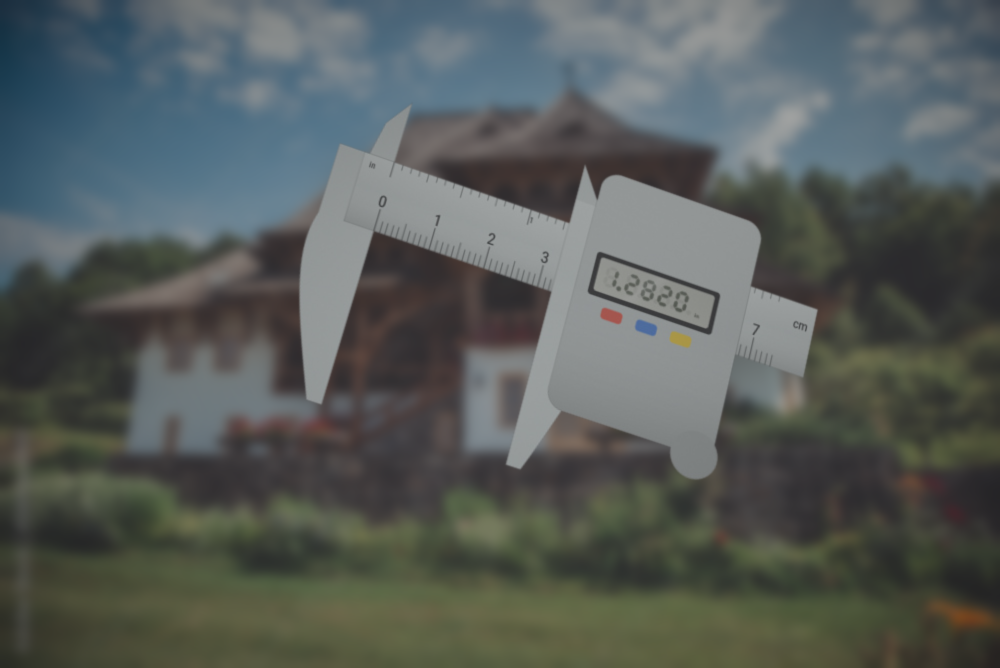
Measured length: 1.2820 in
